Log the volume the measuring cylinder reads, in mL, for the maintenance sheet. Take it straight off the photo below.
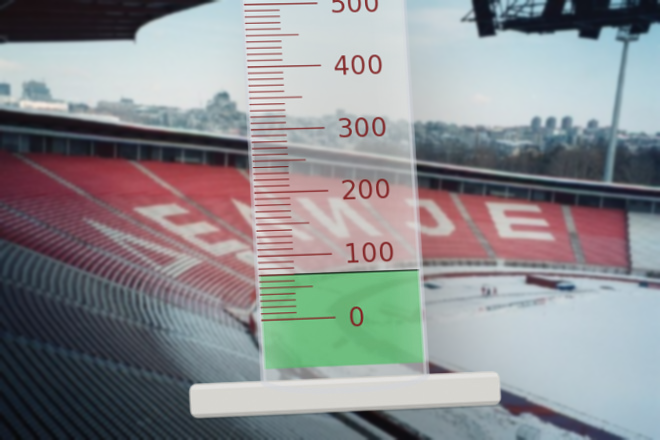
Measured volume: 70 mL
